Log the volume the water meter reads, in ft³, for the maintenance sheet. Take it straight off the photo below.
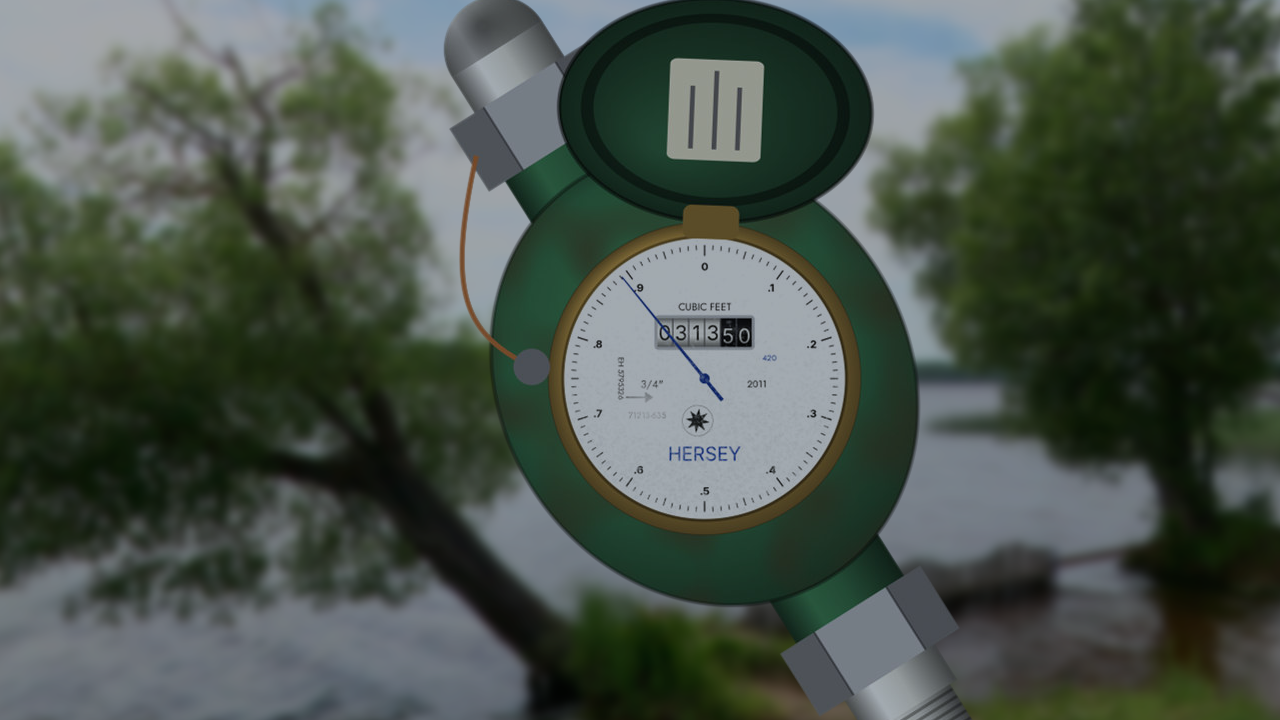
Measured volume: 31349.89 ft³
